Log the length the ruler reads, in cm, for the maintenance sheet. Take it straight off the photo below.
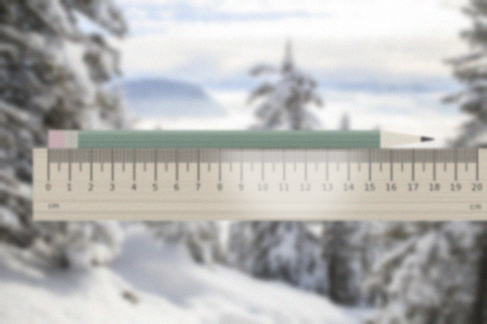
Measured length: 18 cm
